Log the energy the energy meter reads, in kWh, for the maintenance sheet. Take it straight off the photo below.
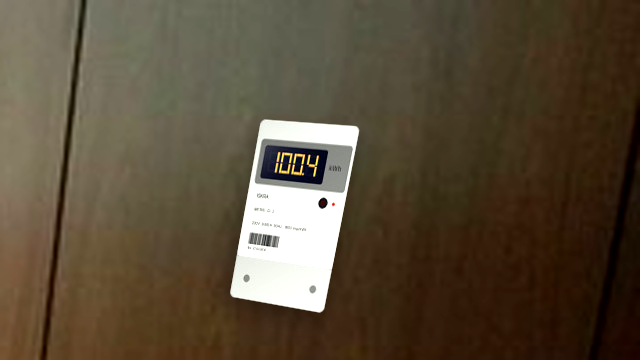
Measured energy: 100.4 kWh
